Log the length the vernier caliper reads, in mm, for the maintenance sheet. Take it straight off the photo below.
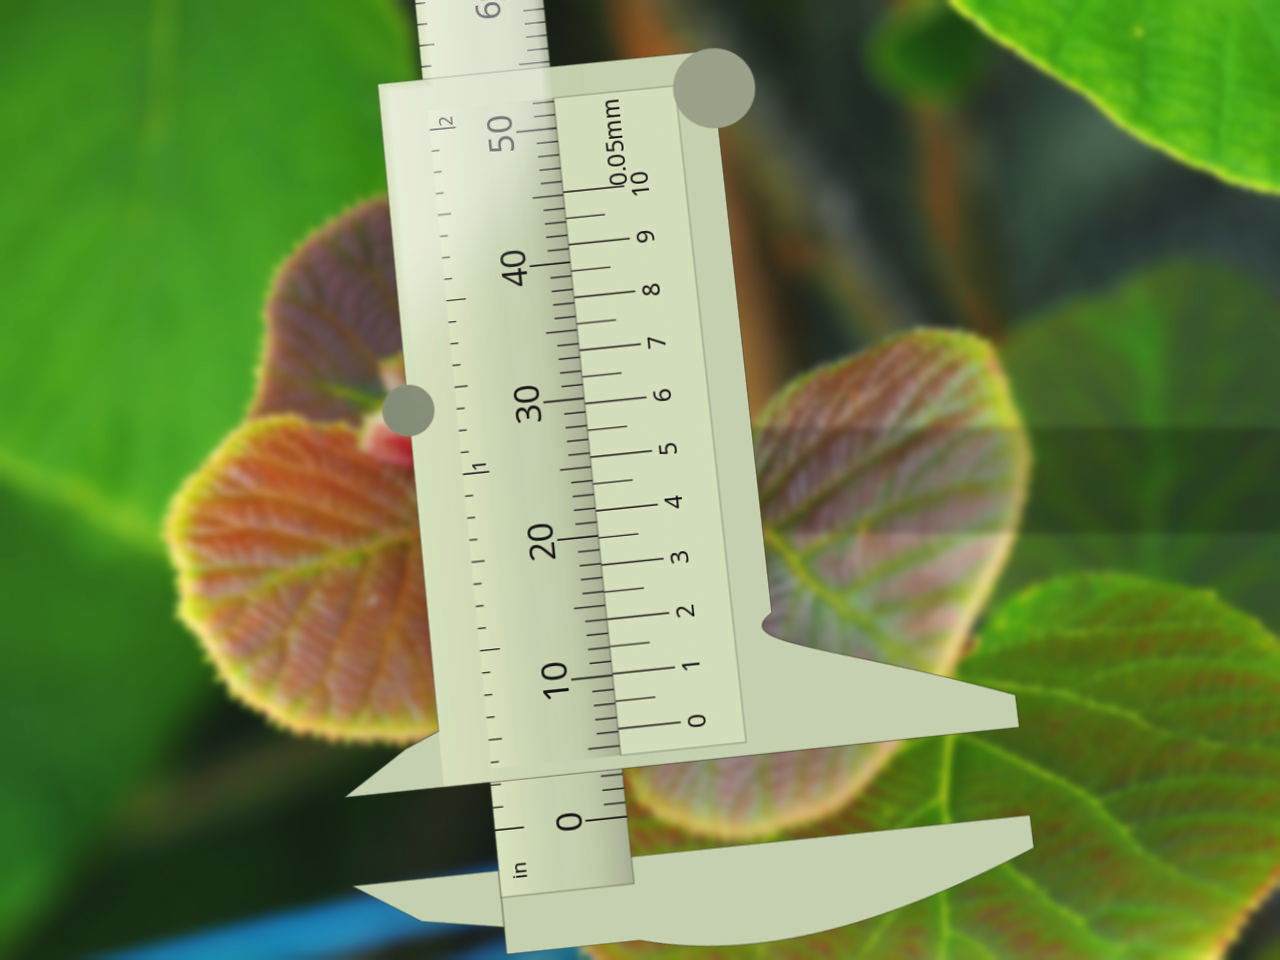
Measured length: 6.2 mm
